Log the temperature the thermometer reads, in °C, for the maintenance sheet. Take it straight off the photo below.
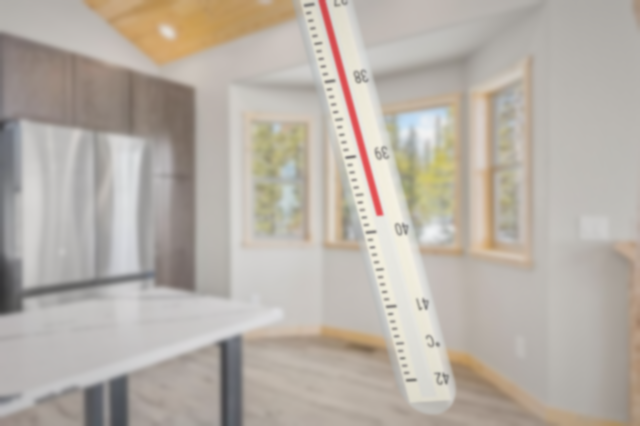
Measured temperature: 39.8 °C
